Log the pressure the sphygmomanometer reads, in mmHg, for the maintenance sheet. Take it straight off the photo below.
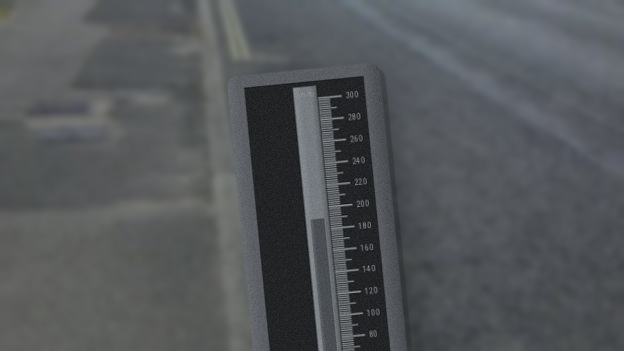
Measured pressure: 190 mmHg
